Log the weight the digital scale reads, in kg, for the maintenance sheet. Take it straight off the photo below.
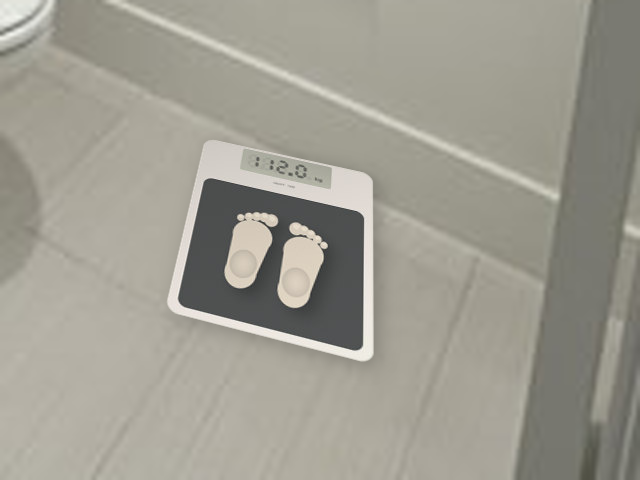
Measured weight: 112.0 kg
